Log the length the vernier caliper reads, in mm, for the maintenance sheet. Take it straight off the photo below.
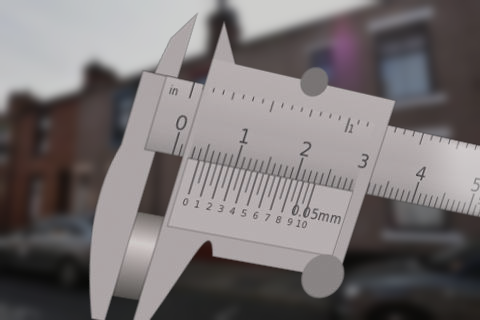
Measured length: 4.2 mm
